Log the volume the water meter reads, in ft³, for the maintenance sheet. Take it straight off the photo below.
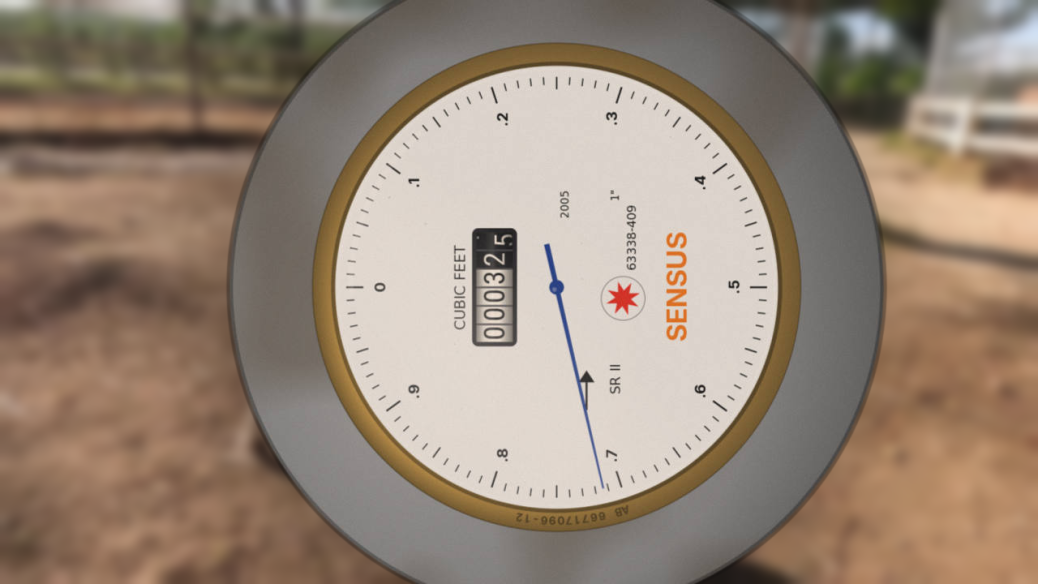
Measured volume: 324.71 ft³
